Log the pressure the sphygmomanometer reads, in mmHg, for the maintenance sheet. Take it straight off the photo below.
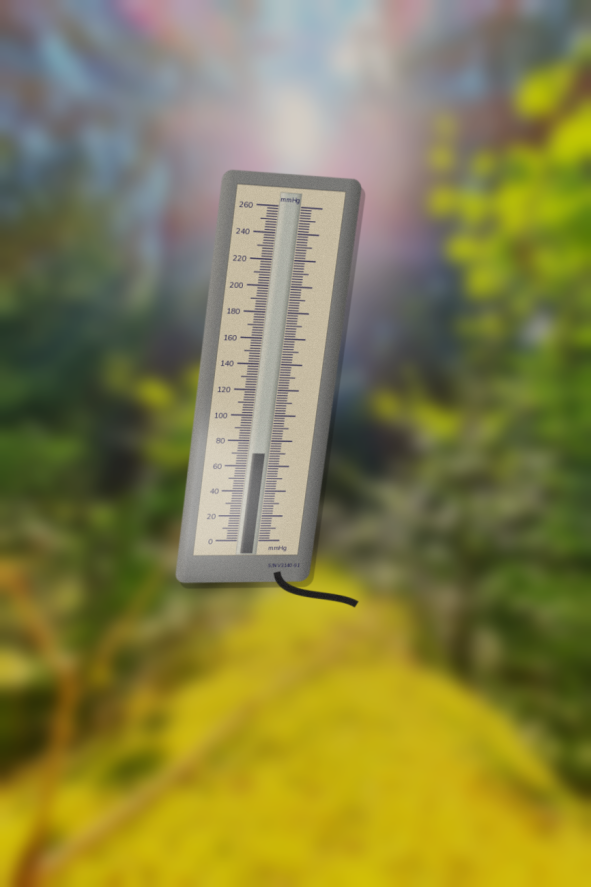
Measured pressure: 70 mmHg
